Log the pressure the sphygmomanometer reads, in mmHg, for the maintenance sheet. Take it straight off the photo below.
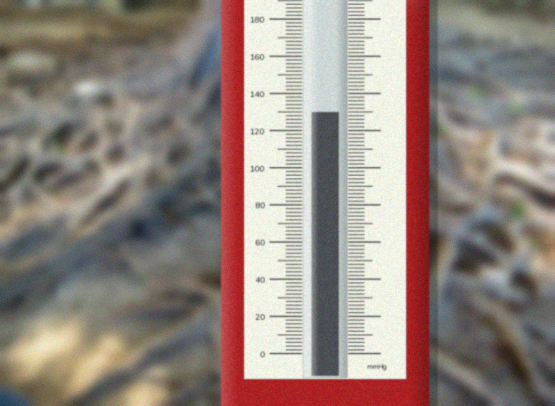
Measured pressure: 130 mmHg
